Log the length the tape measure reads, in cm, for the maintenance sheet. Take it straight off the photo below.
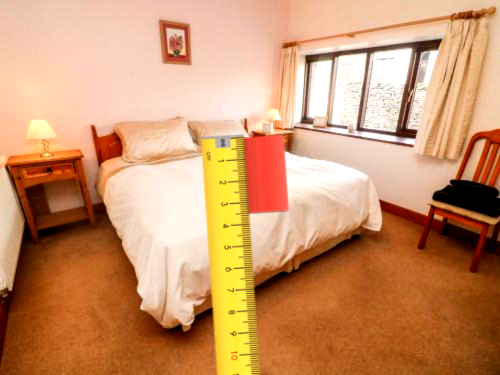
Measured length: 3.5 cm
